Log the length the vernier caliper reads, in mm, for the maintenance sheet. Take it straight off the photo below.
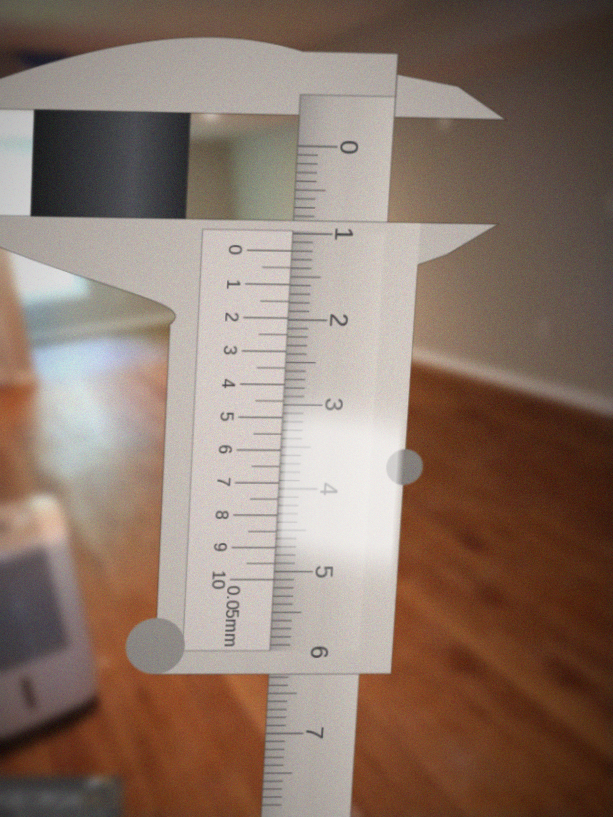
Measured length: 12.0 mm
